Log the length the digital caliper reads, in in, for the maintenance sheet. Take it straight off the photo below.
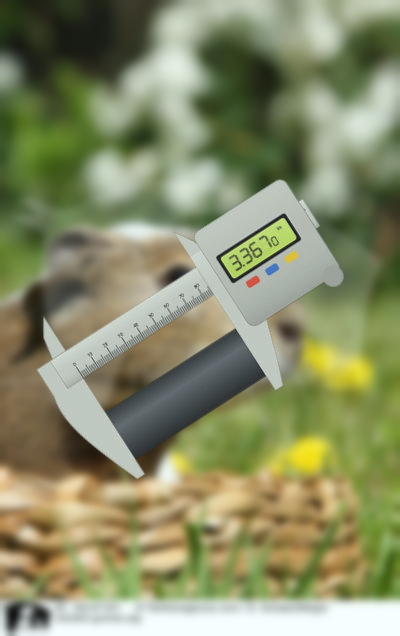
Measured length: 3.3670 in
